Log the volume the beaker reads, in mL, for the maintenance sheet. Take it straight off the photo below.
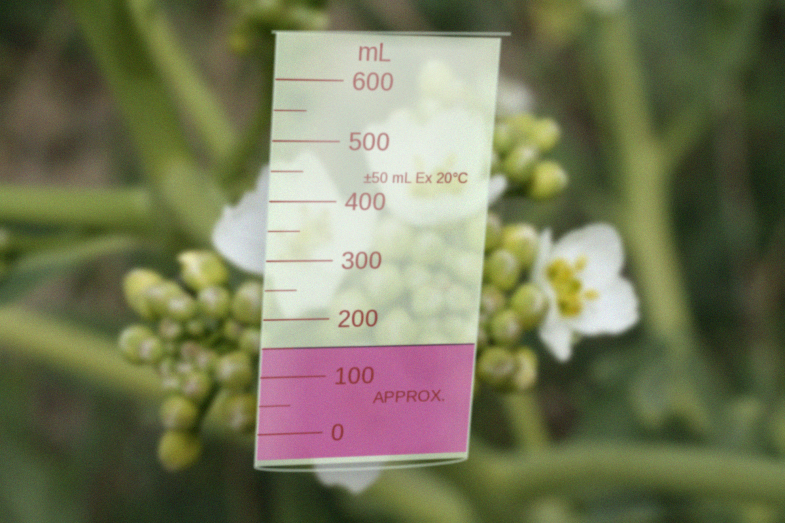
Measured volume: 150 mL
